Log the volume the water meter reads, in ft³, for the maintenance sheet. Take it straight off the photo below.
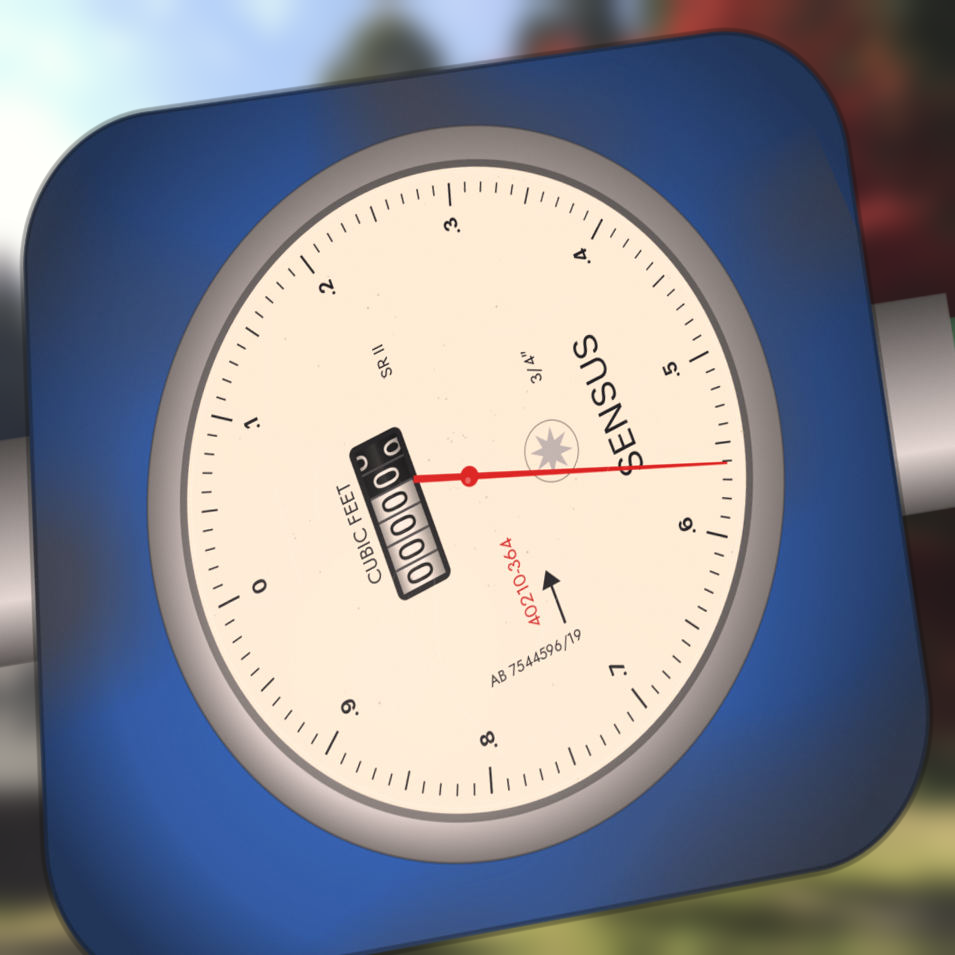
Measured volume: 8.56 ft³
